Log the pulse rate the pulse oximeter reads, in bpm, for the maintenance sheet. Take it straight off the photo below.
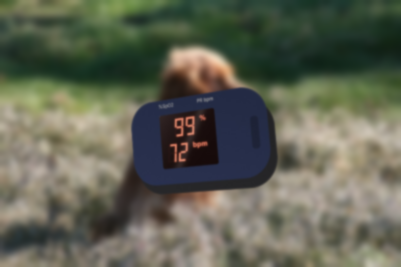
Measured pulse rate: 72 bpm
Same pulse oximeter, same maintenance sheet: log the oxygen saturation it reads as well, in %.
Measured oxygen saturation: 99 %
